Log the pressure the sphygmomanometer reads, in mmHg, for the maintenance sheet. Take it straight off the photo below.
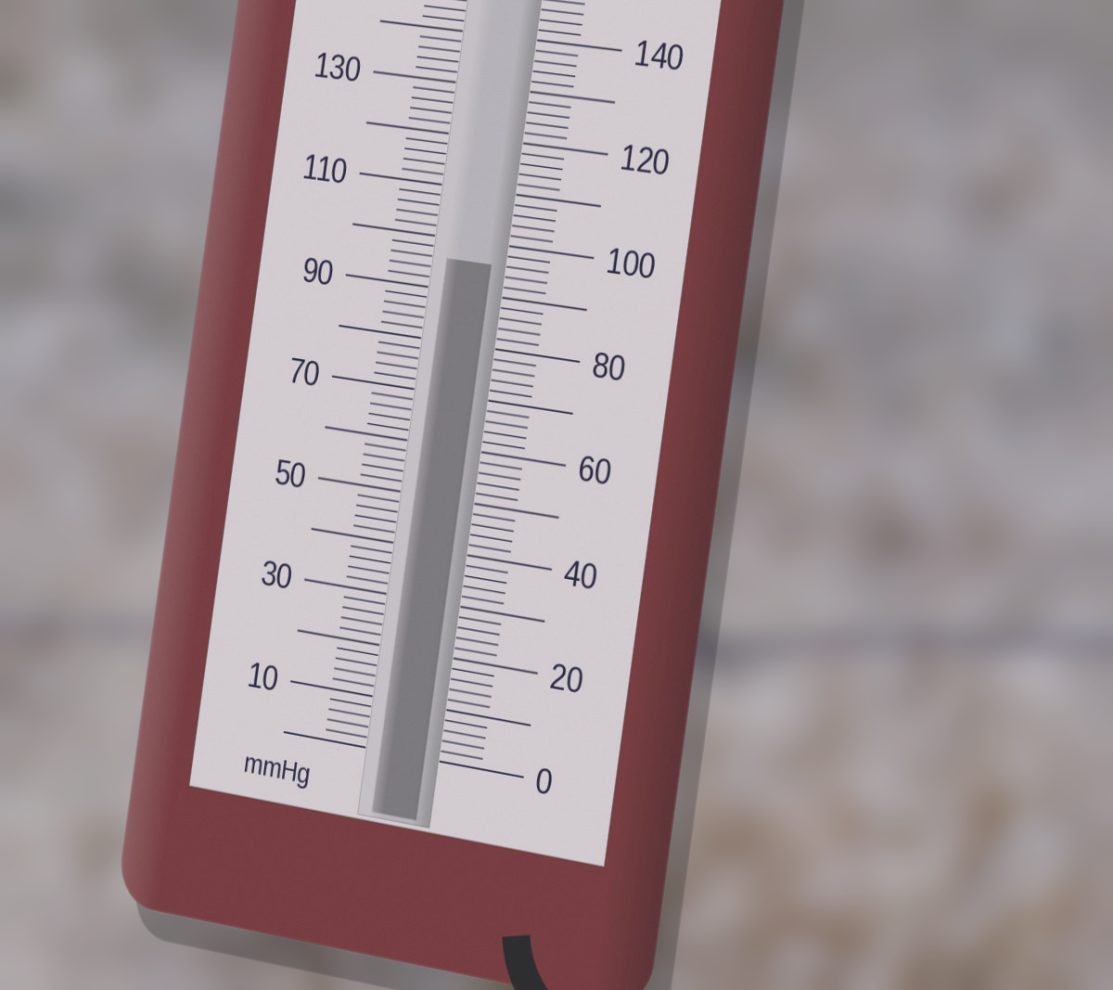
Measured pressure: 96 mmHg
